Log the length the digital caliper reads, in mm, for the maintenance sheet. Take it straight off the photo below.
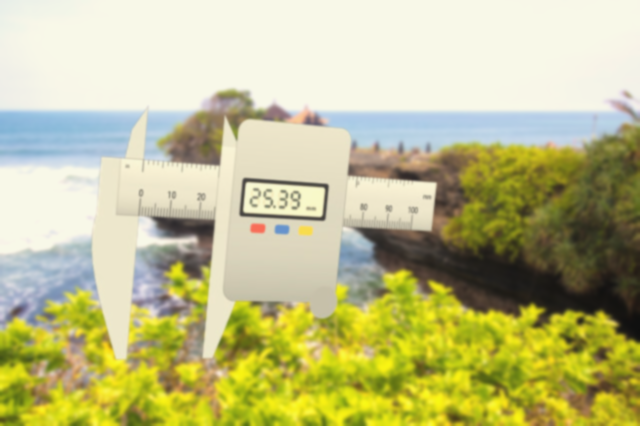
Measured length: 25.39 mm
